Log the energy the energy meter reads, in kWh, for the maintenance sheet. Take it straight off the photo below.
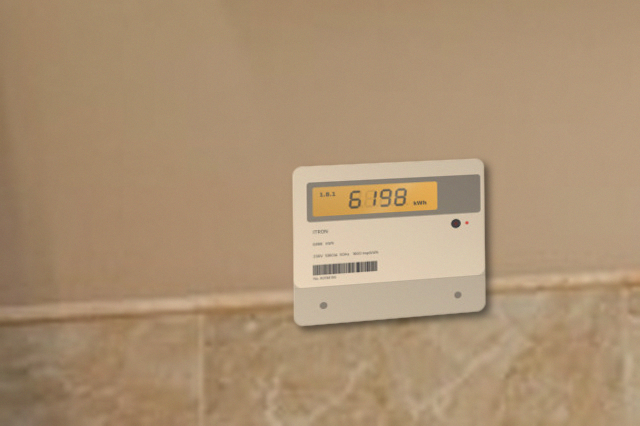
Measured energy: 6198 kWh
